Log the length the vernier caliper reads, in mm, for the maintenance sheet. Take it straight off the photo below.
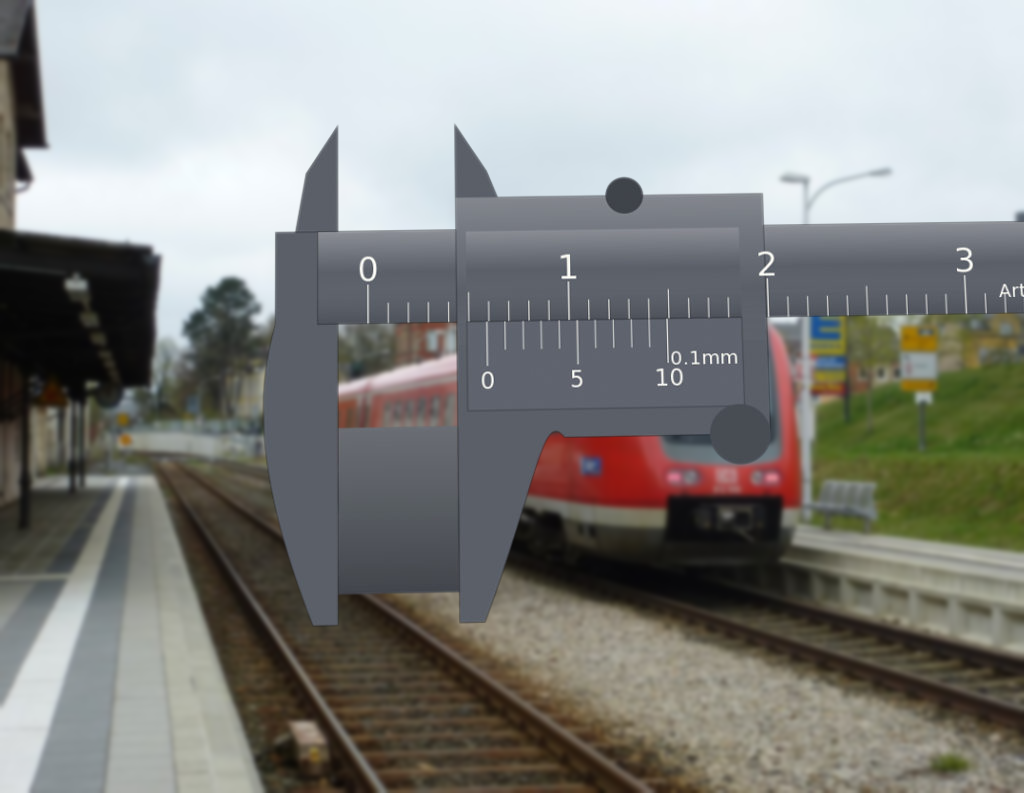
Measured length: 5.9 mm
